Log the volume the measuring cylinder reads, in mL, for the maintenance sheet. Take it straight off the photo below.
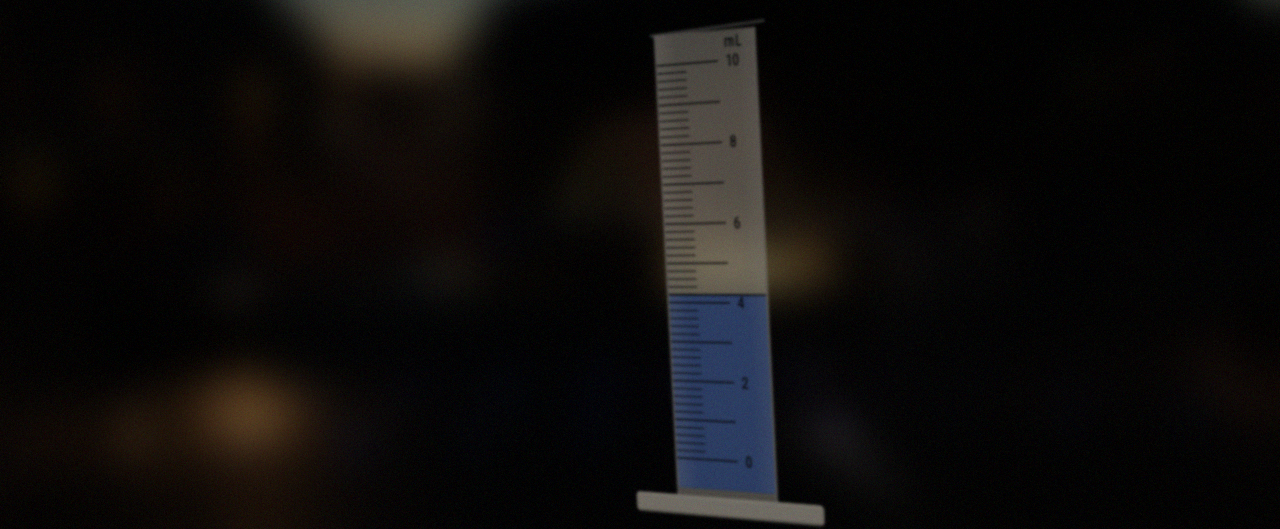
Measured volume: 4.2 mL
